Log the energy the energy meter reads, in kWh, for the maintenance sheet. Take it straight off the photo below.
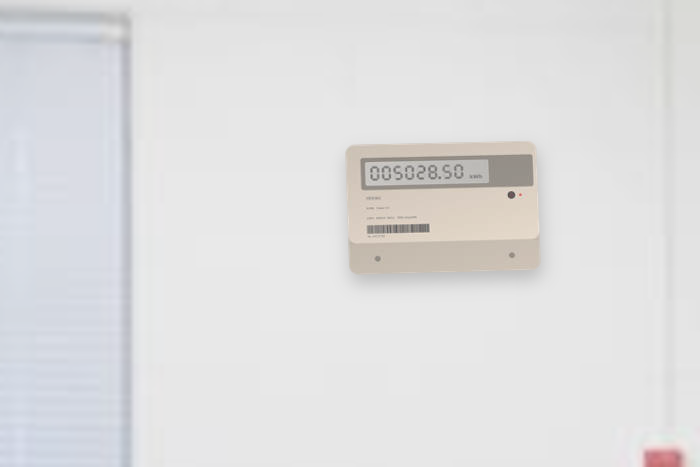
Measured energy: 5028.50 kWh
